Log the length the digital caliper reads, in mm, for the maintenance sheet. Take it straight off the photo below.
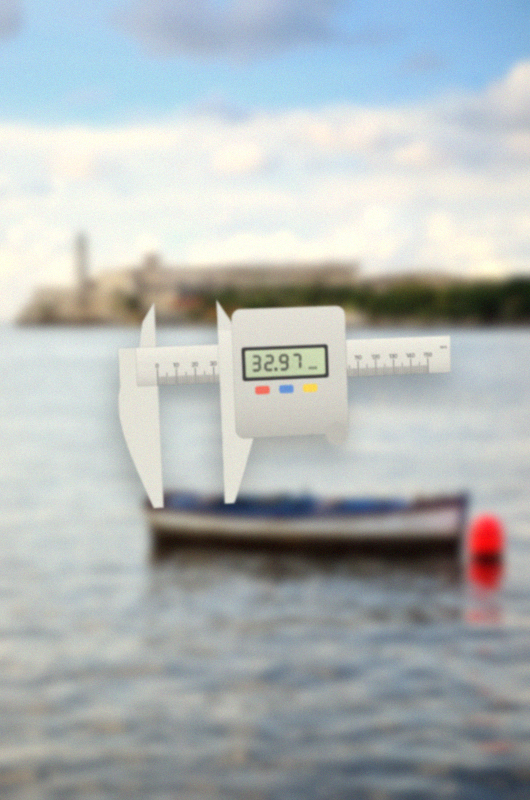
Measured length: 32.97 mm
